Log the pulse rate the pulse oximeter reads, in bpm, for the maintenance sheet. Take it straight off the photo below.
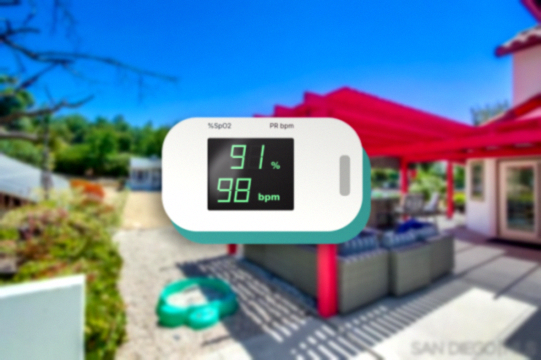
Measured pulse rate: 98 bpm
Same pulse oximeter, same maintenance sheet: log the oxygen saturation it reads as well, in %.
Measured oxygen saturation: 91 %
